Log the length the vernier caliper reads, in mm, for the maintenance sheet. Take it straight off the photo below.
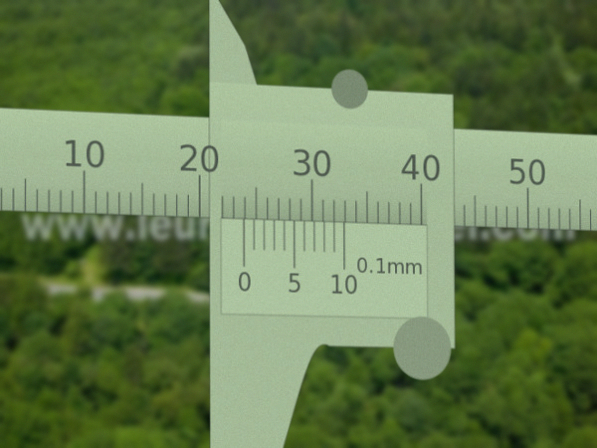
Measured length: 23.9 mm
